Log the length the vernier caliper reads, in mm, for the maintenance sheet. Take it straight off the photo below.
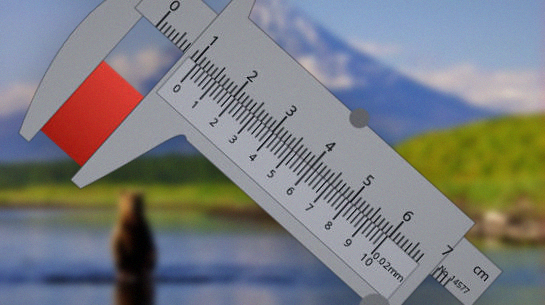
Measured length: 10.6 mm
